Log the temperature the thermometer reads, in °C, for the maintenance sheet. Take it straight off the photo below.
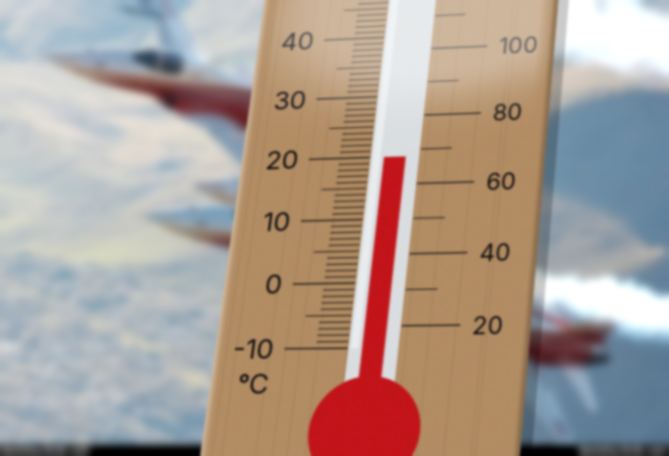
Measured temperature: 20 °C
